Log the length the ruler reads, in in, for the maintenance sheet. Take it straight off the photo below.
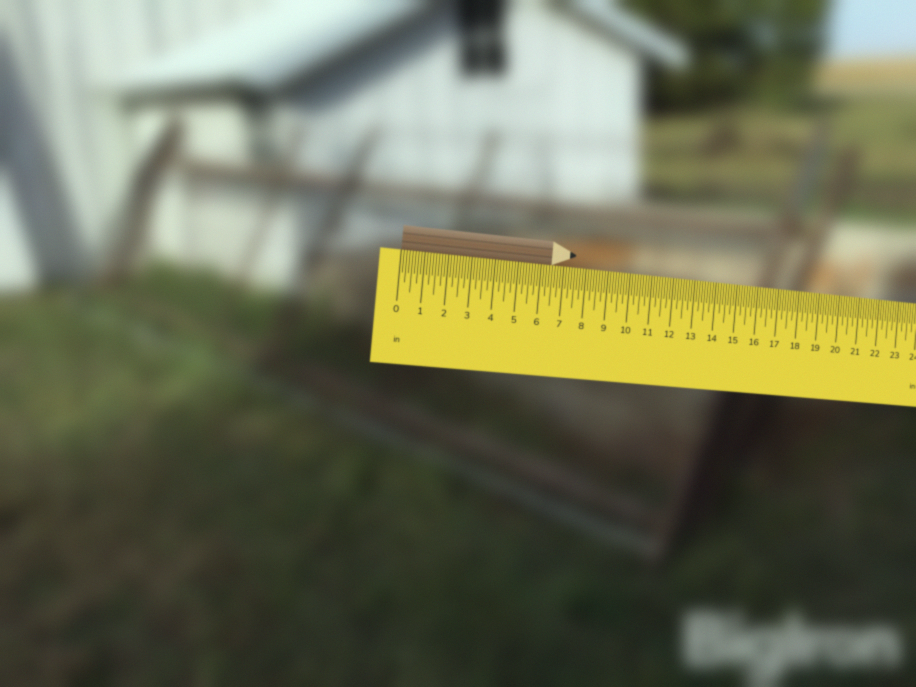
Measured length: 7.5 in
